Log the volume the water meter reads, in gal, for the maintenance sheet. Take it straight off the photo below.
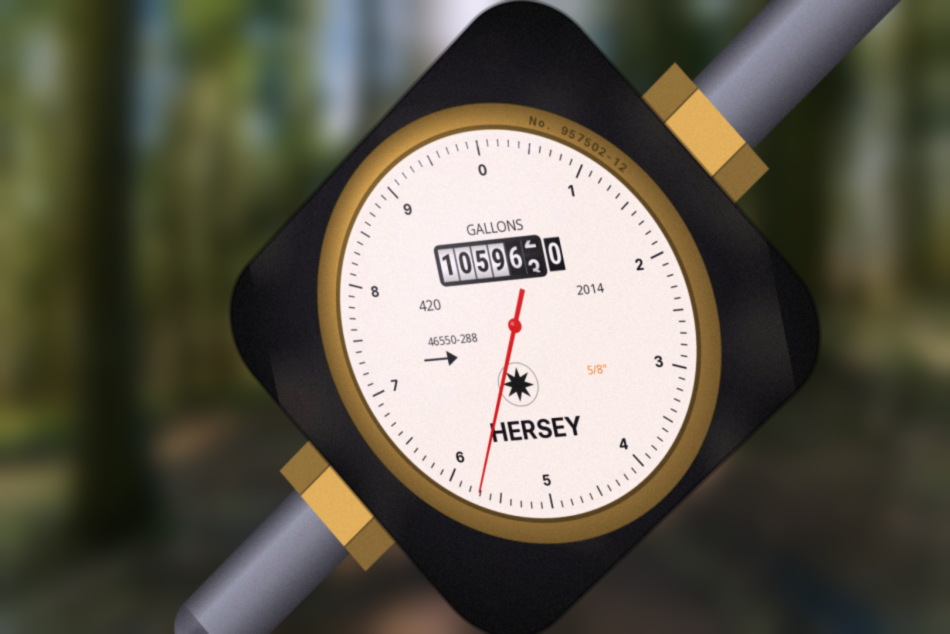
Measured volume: 1059625.7 gal
